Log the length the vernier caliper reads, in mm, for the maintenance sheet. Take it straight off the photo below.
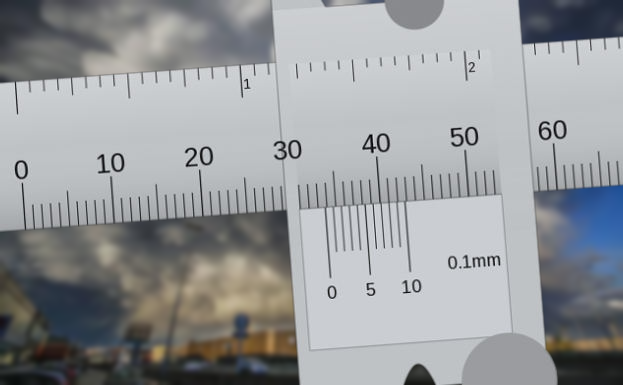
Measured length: 33.8 mm
